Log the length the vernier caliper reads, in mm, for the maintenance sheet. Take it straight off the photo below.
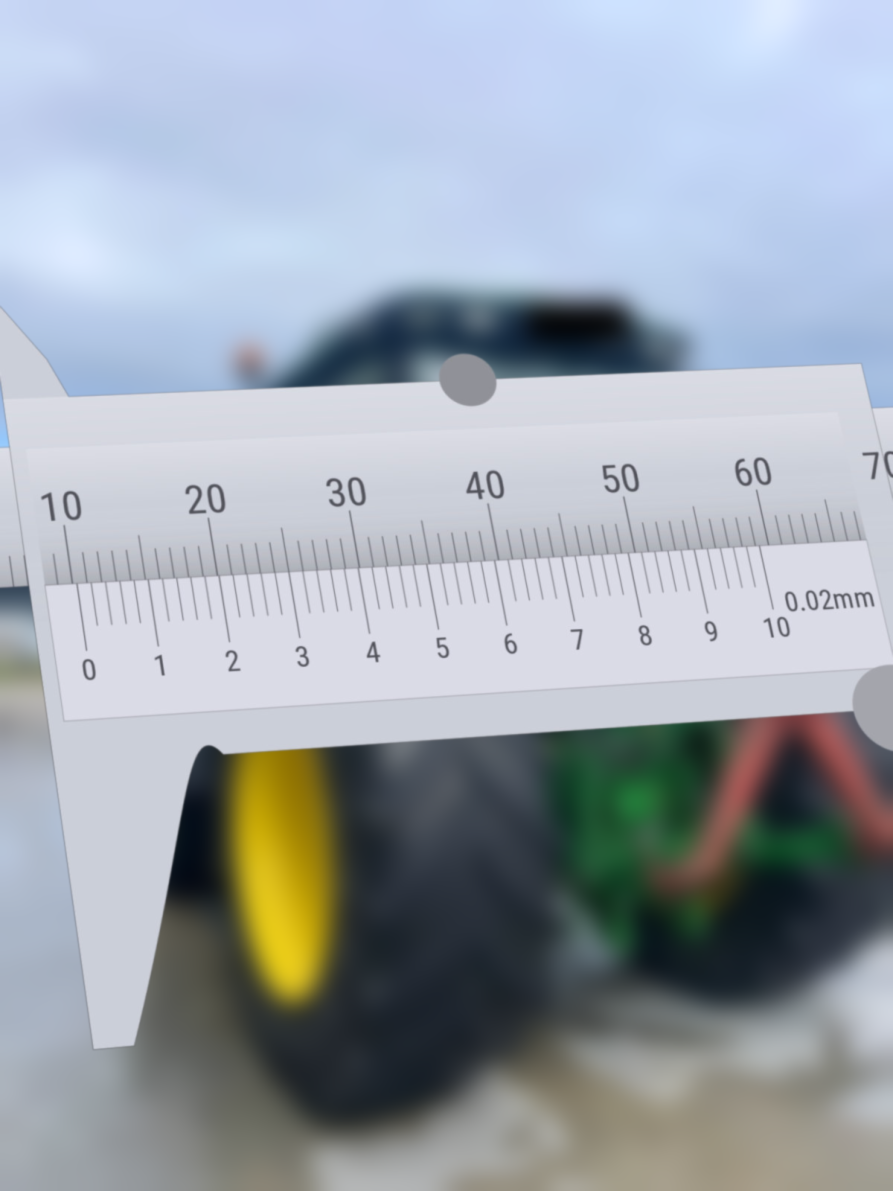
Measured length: 10.3 mm
